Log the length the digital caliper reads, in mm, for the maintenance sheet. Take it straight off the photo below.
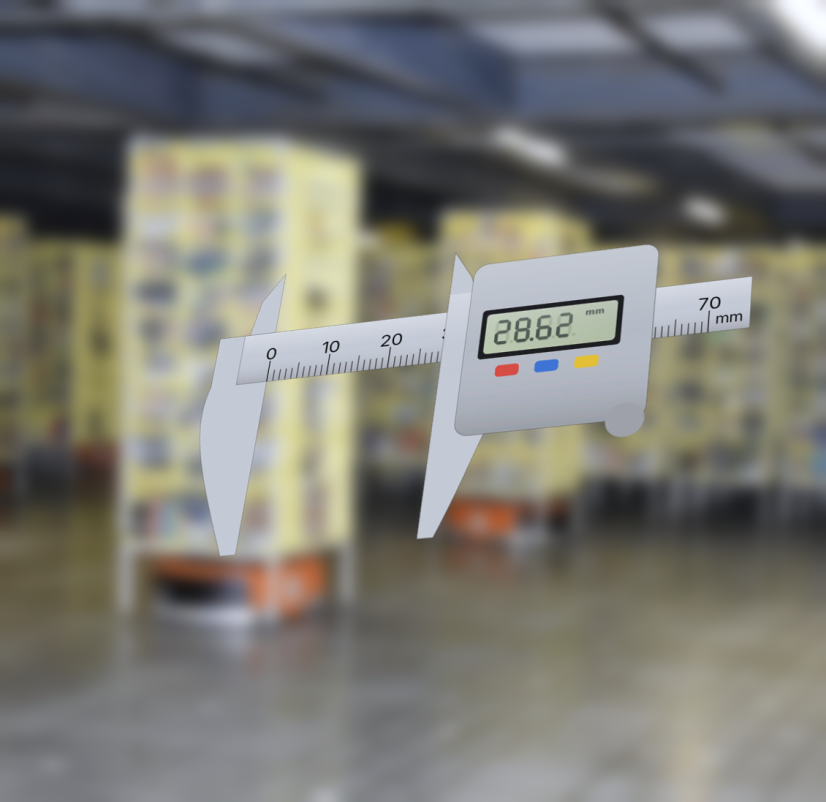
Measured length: 28.62 mm
